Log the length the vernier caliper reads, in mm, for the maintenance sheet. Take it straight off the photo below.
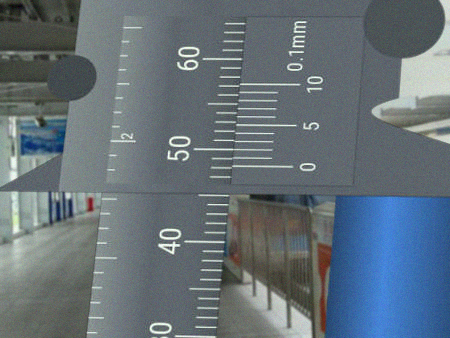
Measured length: 48.2 mm
